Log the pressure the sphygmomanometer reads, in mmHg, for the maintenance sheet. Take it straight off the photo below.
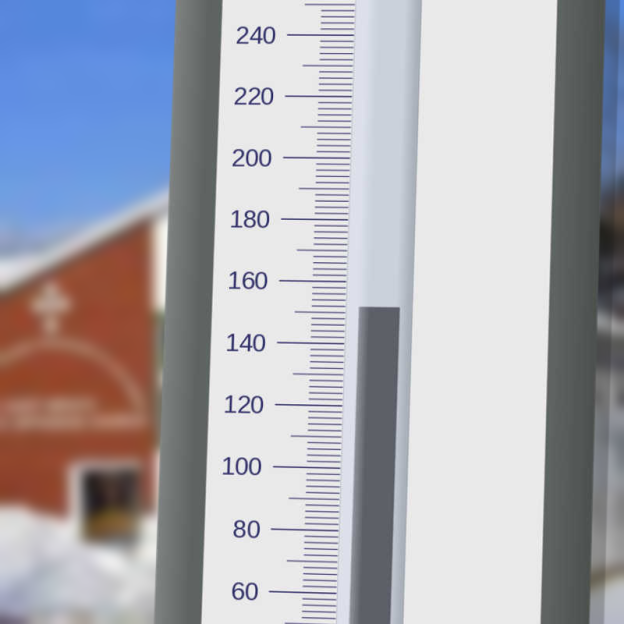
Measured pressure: 152 mmHg
